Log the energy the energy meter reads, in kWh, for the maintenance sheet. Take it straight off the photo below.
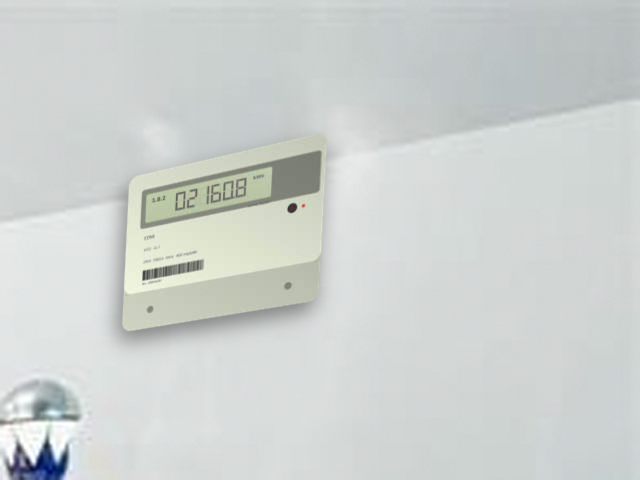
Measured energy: 2160.8 kWh
